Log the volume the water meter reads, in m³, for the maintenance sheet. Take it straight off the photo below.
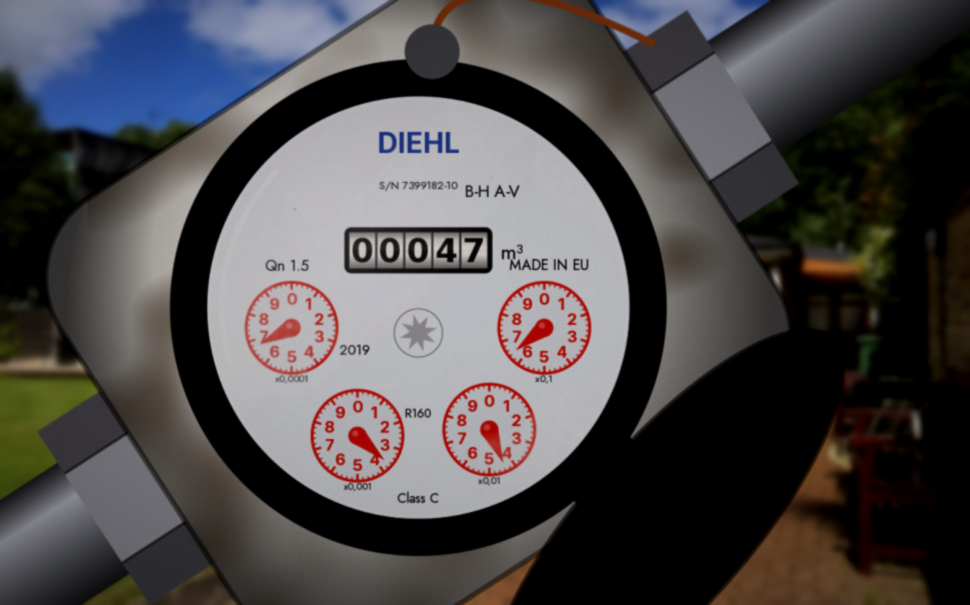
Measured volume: 47.6436 m³
